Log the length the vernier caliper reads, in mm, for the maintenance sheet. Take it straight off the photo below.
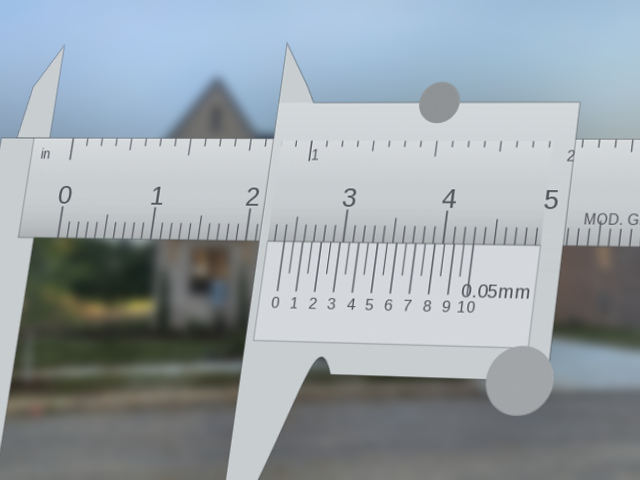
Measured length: 24.0 mm
